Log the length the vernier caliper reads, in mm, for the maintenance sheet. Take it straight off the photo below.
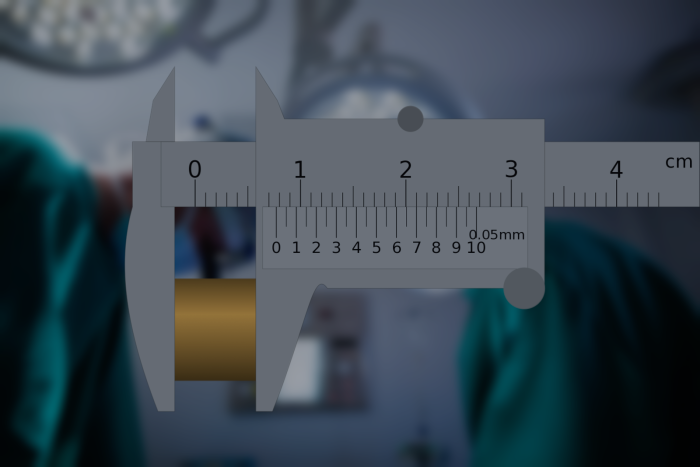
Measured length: 7.7 mm
